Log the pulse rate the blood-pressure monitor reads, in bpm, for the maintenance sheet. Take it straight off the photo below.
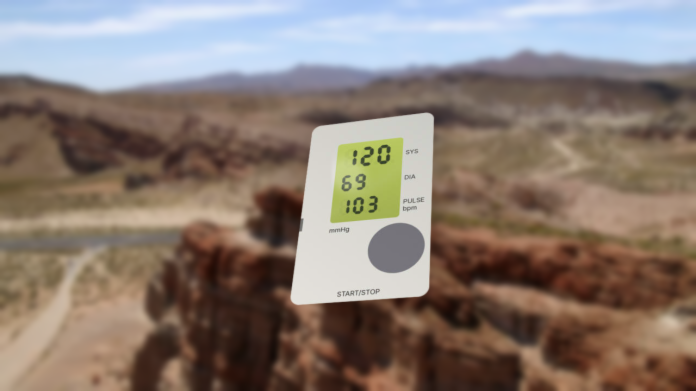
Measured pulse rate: 103 bpm
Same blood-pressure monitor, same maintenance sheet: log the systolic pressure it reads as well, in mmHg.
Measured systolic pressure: 120 mmHg
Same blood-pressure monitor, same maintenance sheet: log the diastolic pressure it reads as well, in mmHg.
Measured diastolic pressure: 69 mmHg
